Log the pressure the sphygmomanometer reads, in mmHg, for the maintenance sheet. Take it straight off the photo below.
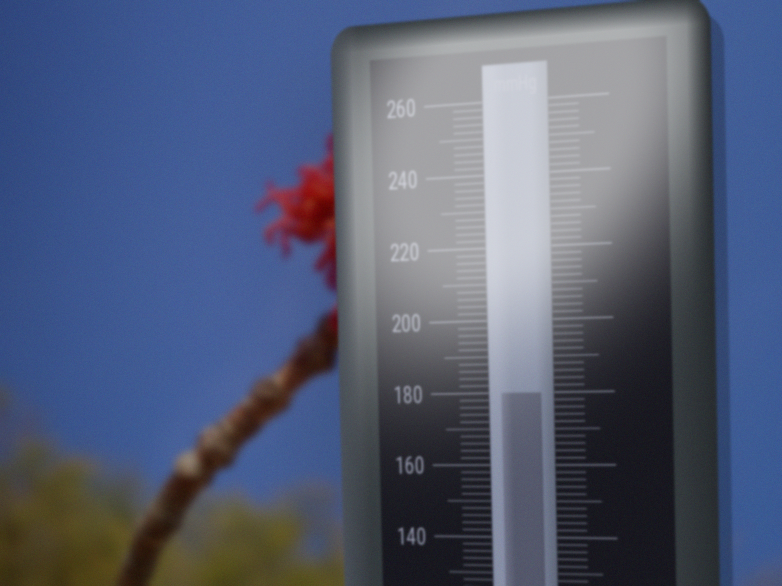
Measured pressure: 180 mmHg
